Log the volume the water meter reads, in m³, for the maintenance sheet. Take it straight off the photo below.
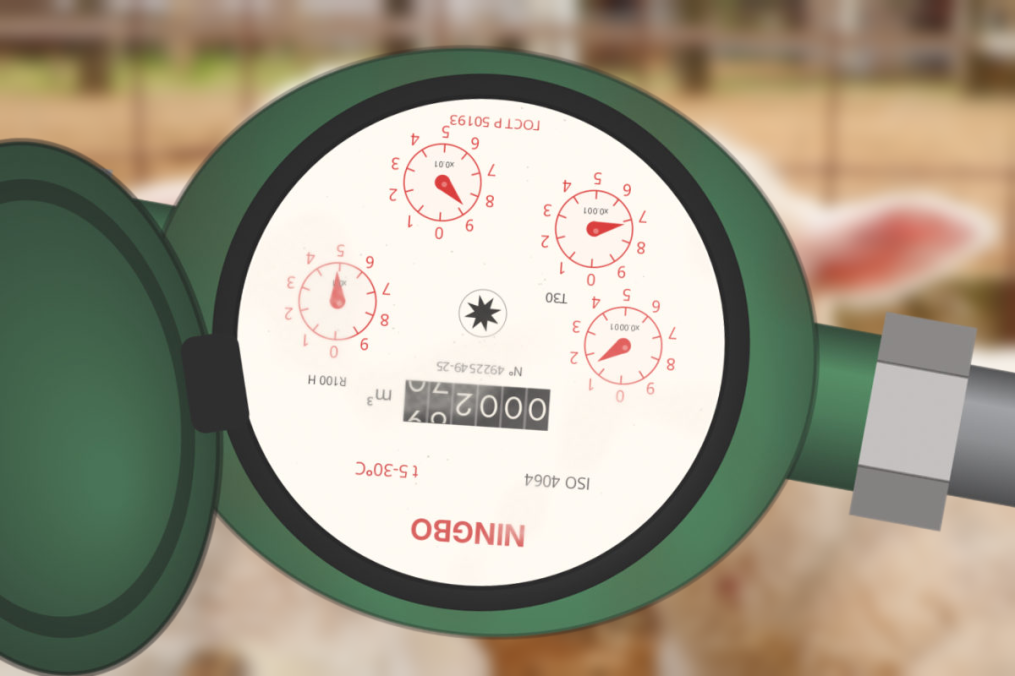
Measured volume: 269.4871 m³
